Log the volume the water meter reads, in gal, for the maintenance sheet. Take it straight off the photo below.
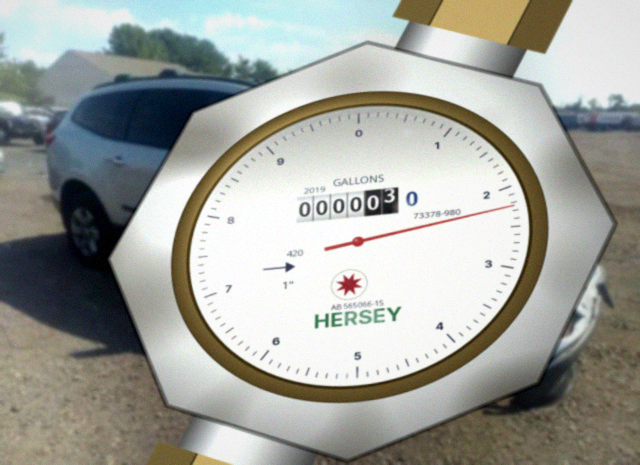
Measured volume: 32.2 gal
